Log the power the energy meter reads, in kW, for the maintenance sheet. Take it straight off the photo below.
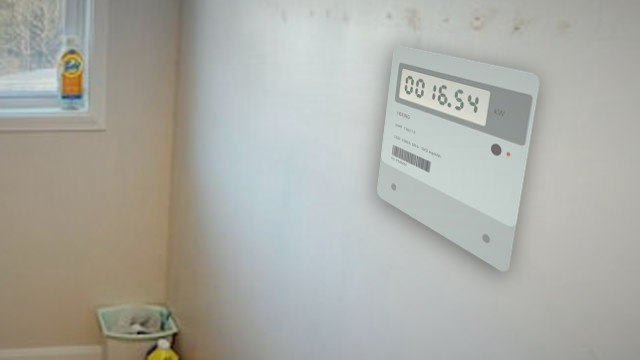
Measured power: 16.54 kW
